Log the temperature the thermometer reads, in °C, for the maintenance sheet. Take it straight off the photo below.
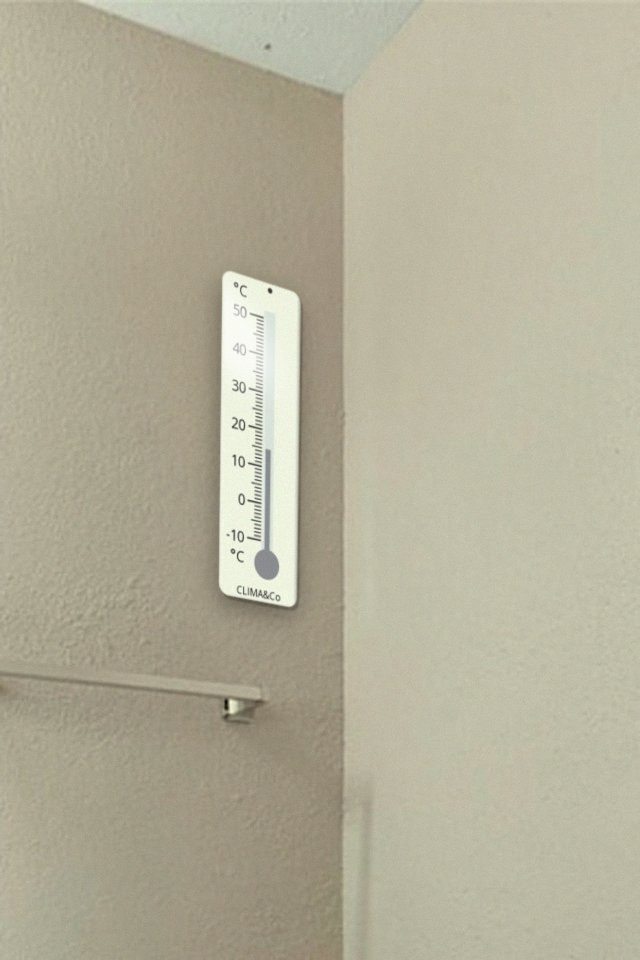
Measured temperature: 15 °C
